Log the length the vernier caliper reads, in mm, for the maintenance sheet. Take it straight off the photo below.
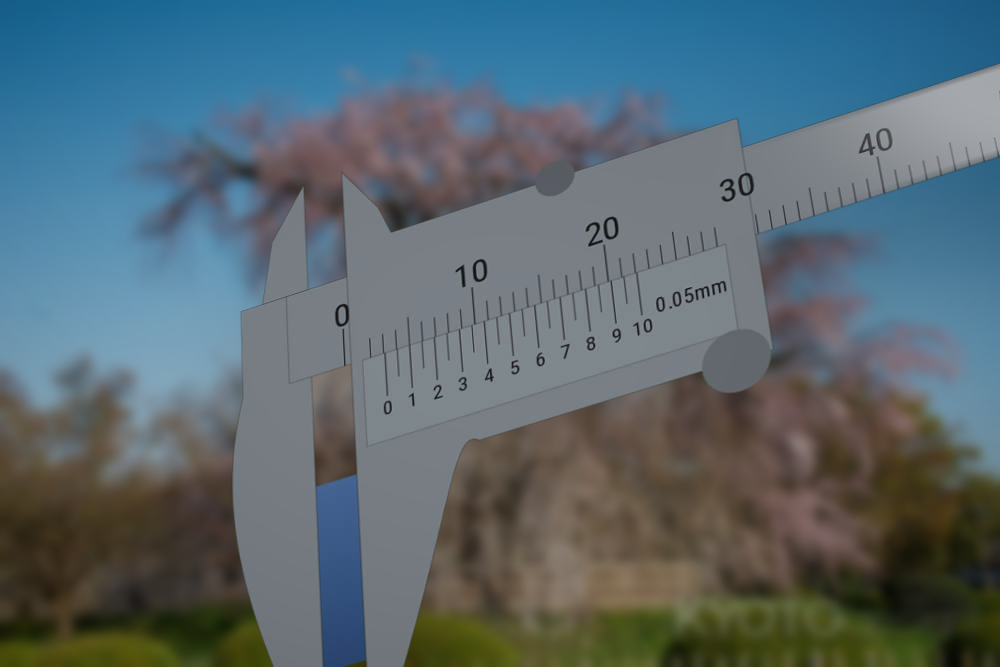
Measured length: 3.1 mm
